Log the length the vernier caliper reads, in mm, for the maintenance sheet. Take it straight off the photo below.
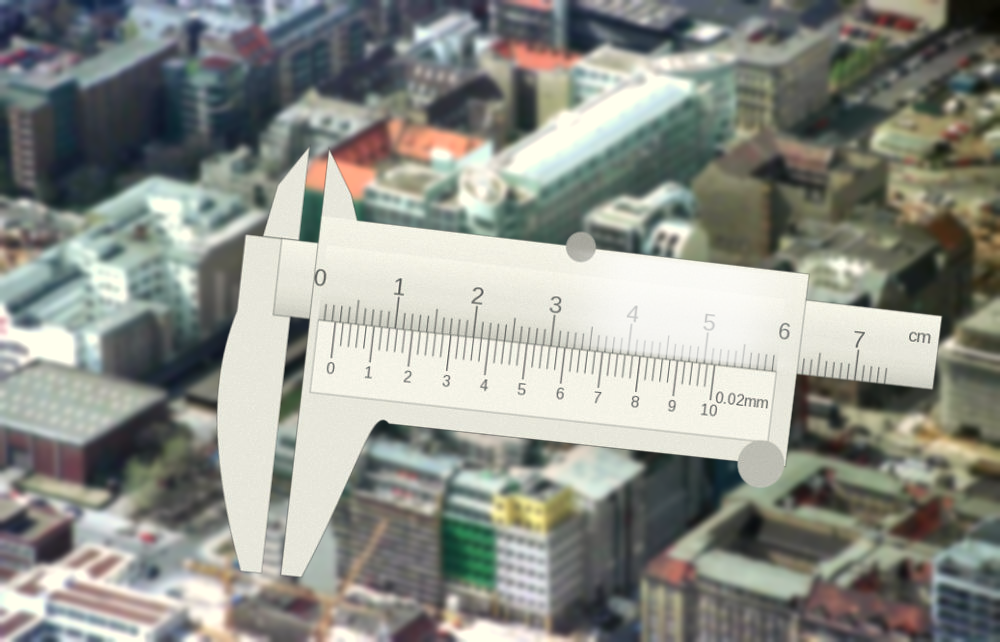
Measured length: 2.4 mm
